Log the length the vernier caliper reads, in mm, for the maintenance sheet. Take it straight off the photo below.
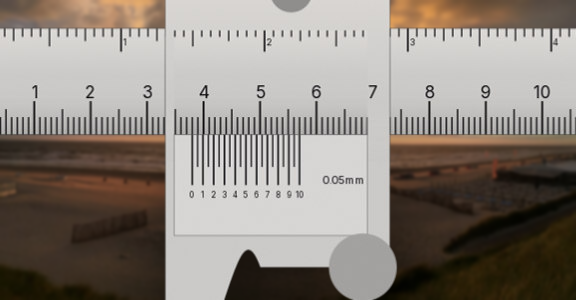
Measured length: 38.0 mm
